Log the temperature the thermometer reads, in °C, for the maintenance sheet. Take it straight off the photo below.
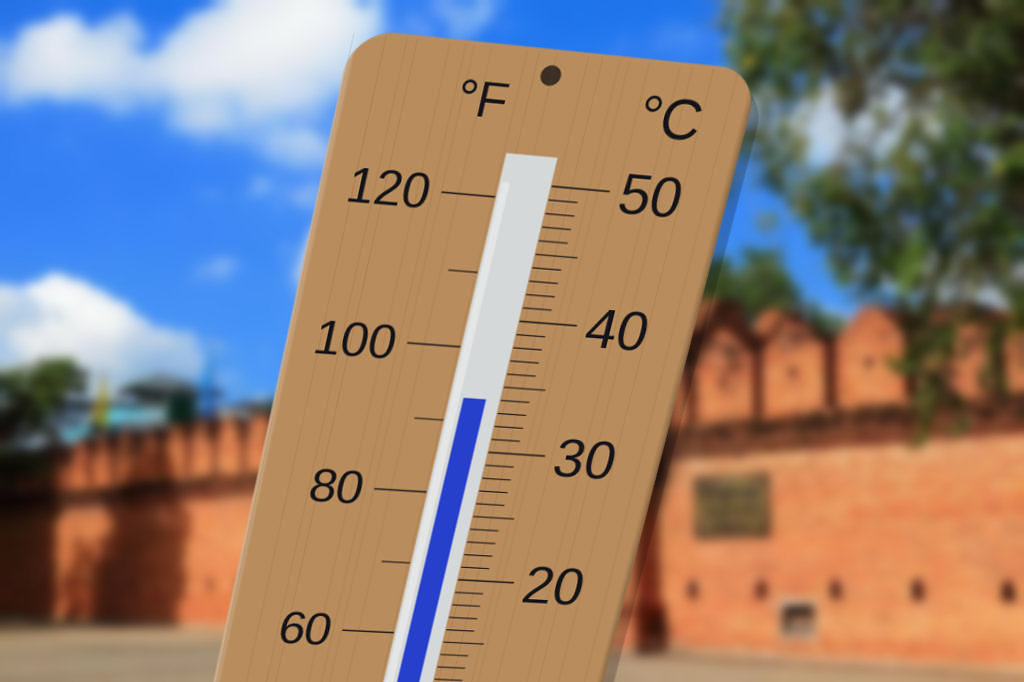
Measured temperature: 34 °C
